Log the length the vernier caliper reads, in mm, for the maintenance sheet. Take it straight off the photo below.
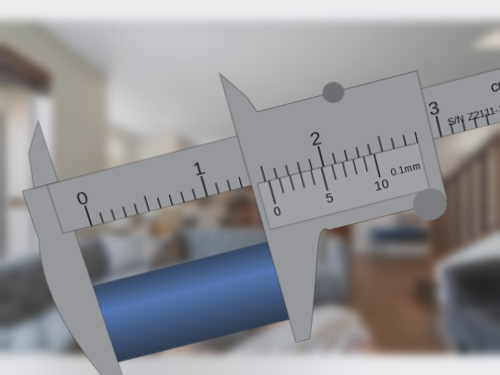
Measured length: 15.3 mm
